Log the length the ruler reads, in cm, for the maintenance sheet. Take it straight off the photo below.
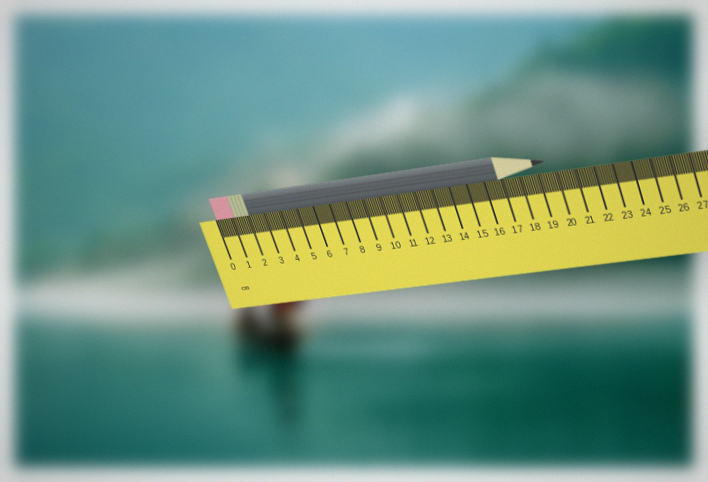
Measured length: 19.5 cm
